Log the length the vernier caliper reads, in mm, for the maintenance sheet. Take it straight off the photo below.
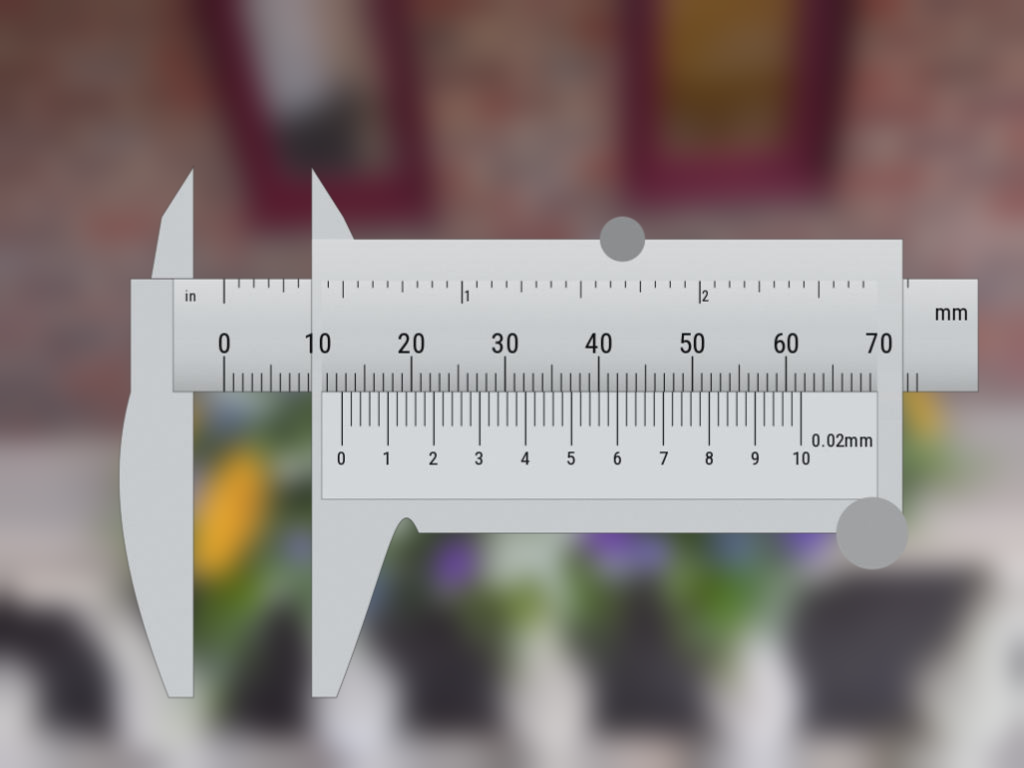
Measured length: 12.6 mm
